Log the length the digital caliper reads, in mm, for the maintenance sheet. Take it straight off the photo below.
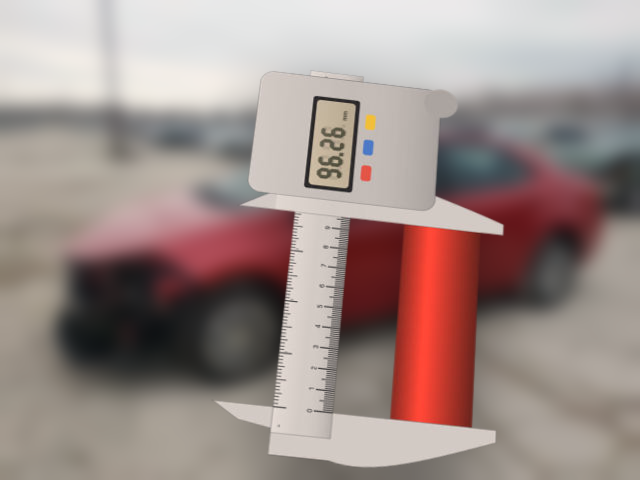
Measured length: 96.26 mm
